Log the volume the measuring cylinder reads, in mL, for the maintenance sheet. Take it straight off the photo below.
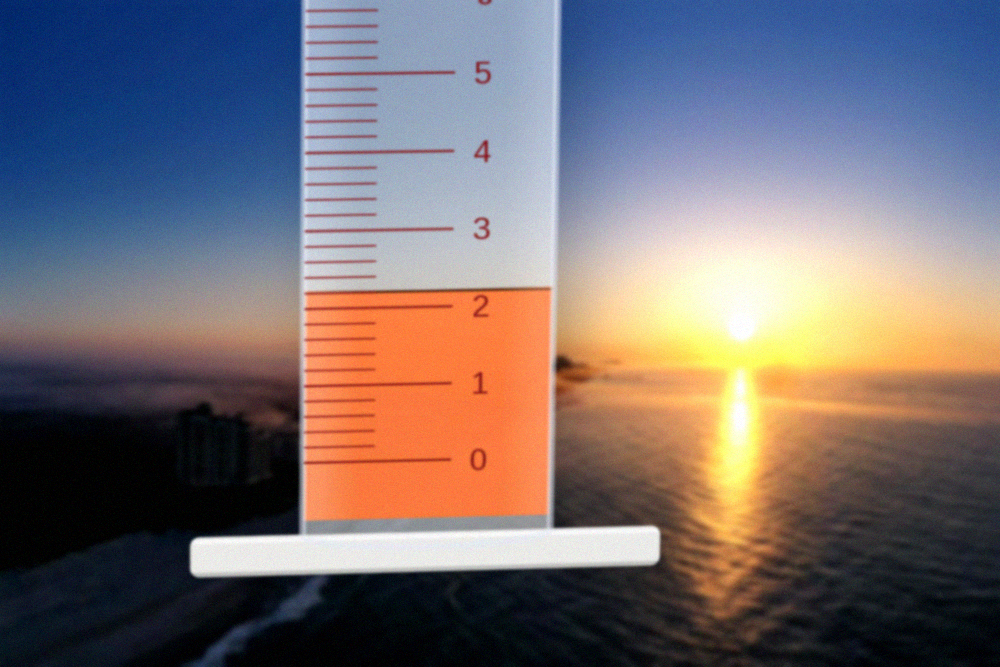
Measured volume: 2.2 mL
